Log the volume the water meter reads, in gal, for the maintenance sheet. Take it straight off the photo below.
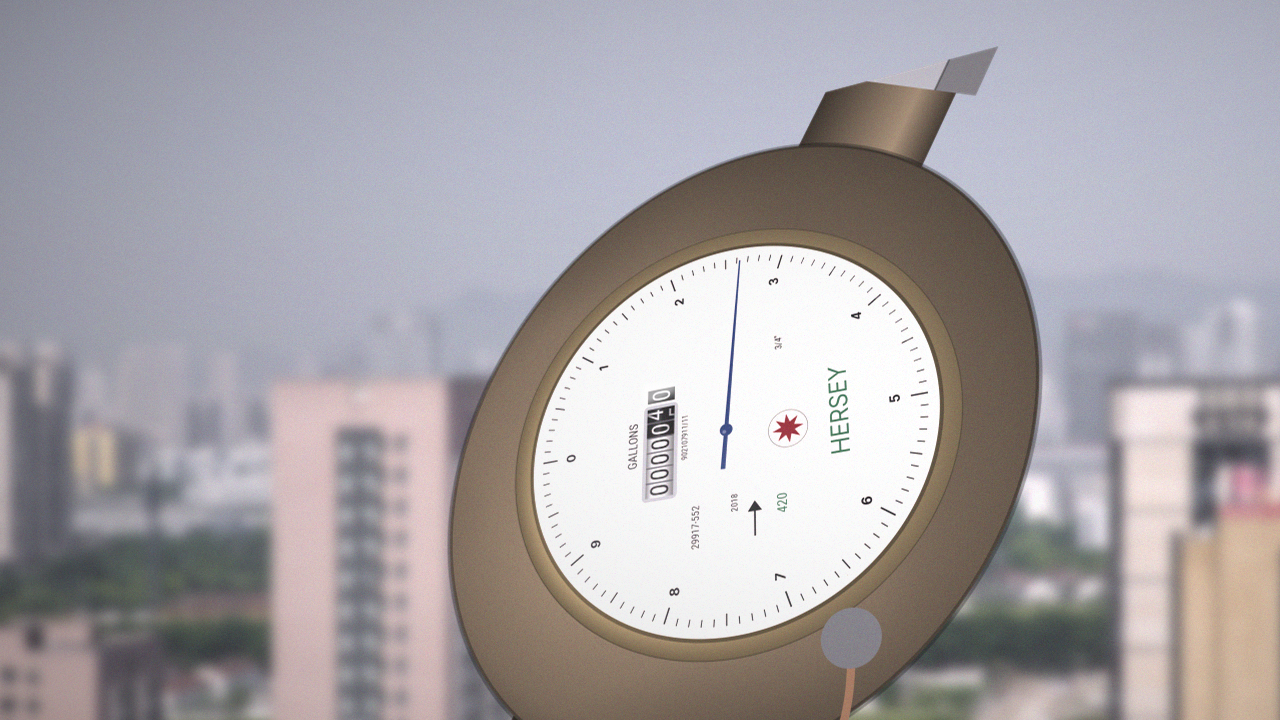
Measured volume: 42.6 gal
